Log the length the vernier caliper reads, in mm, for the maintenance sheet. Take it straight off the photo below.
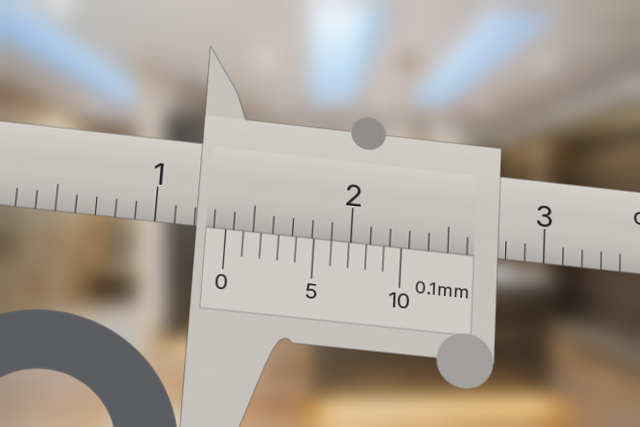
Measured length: 13.6 mm
